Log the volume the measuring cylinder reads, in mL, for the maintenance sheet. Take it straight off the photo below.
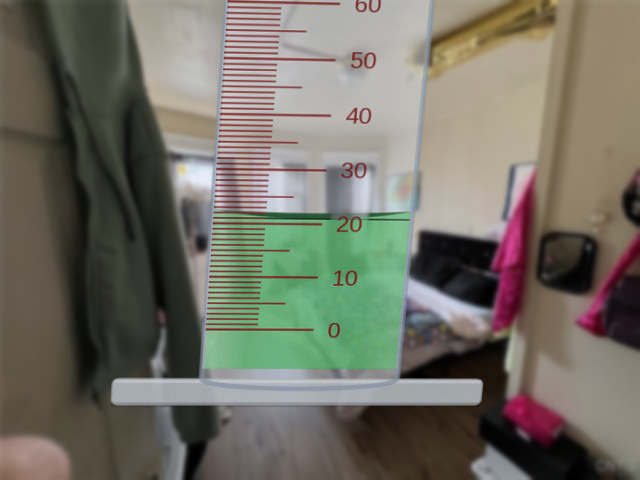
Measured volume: 21 mL
